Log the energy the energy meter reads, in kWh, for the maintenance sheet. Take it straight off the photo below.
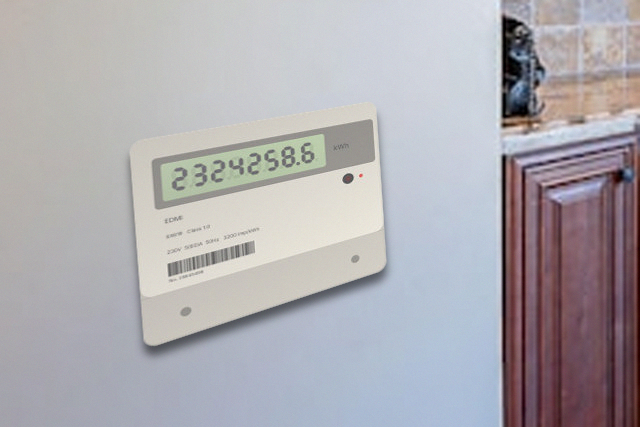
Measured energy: 2324258.6 kWh
